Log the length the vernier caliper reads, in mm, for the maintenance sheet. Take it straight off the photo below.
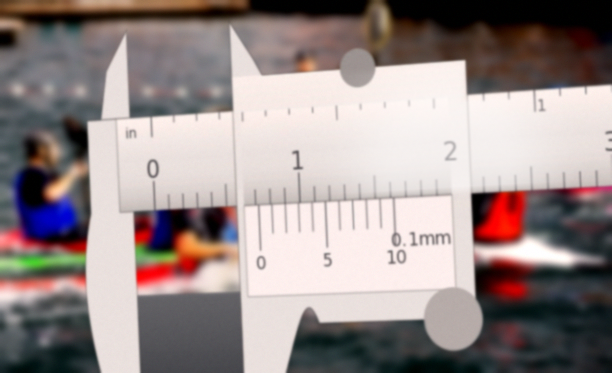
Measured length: 7.2 mm
